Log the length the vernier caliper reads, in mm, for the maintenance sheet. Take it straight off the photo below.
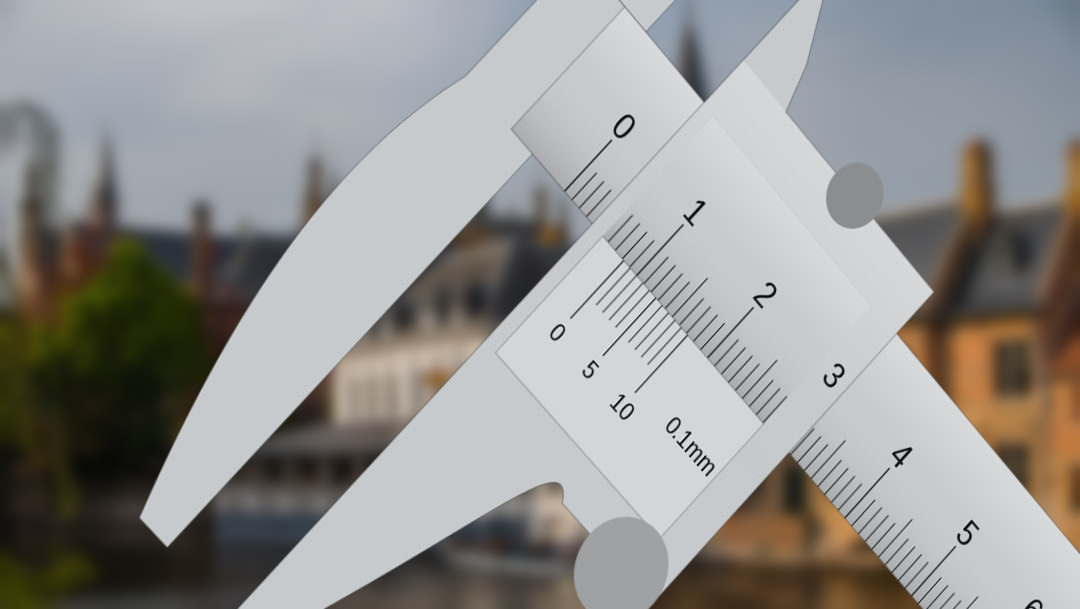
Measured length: 8.2 mm
